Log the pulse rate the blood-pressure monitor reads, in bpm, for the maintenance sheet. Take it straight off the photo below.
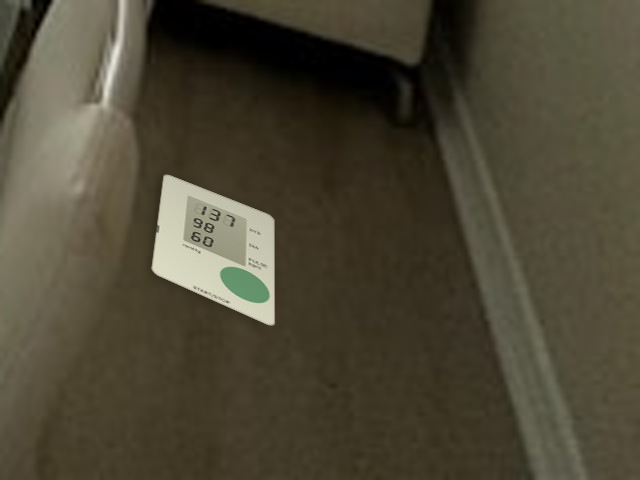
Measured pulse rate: 60 bpm
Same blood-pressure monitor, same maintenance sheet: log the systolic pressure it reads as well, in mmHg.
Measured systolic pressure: 137 mmHg
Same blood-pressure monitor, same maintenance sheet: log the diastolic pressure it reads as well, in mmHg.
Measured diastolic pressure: 98 mmHg
